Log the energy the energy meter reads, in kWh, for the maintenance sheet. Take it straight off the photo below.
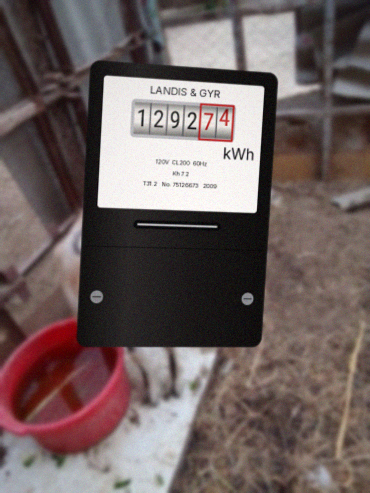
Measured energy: 1292.74 kWh
